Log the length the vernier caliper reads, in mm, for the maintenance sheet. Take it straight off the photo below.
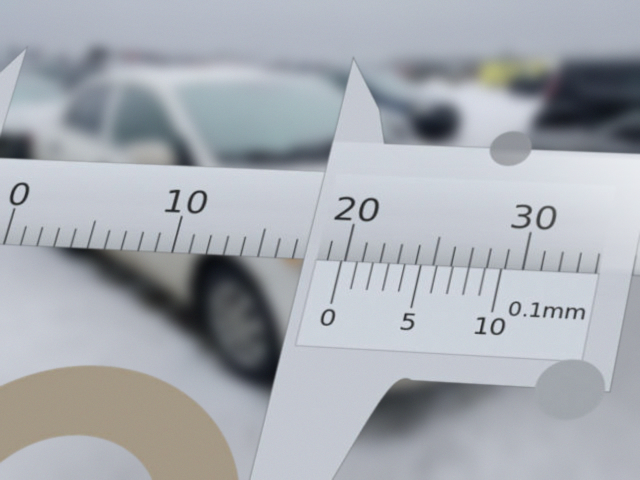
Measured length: 19.8 mm
